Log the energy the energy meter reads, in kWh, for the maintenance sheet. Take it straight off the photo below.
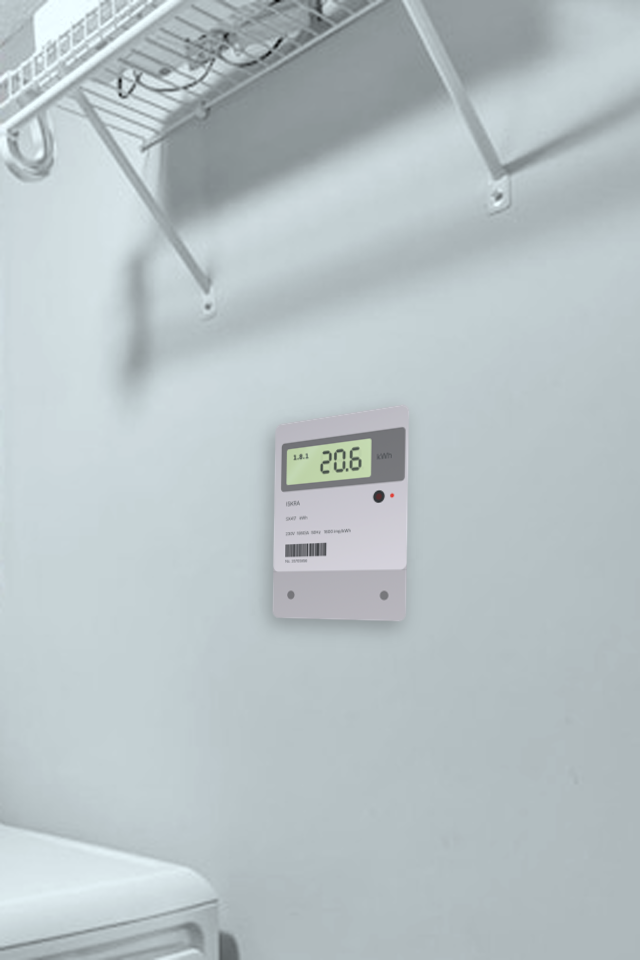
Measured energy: 20.6 kWh
